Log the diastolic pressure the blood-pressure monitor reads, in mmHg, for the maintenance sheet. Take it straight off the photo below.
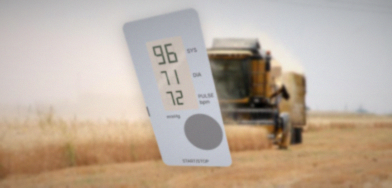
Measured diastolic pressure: 71 mmHg
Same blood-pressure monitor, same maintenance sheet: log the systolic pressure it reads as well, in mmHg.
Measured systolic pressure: 96 mmHg
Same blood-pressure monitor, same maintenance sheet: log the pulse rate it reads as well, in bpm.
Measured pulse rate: 72 bpm
